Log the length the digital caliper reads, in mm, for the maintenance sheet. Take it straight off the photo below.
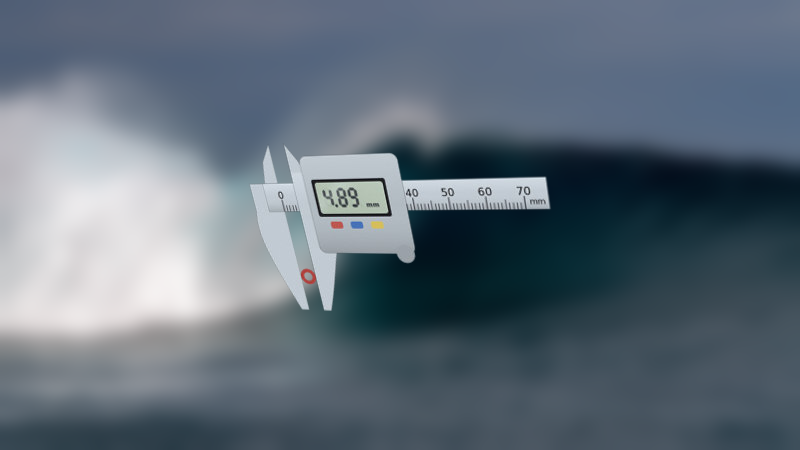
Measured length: 4.89 mm
